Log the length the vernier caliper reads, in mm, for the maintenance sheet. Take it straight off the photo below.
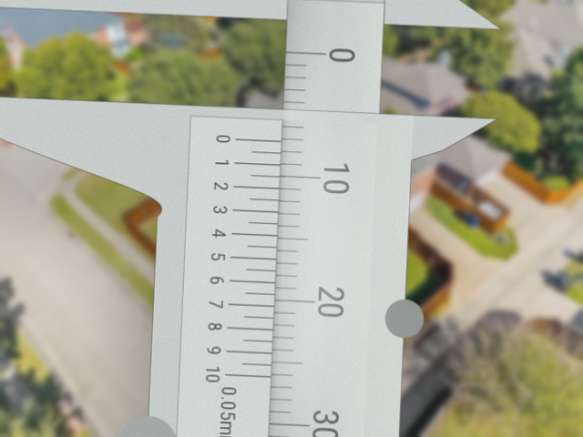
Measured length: 7.2 mm
